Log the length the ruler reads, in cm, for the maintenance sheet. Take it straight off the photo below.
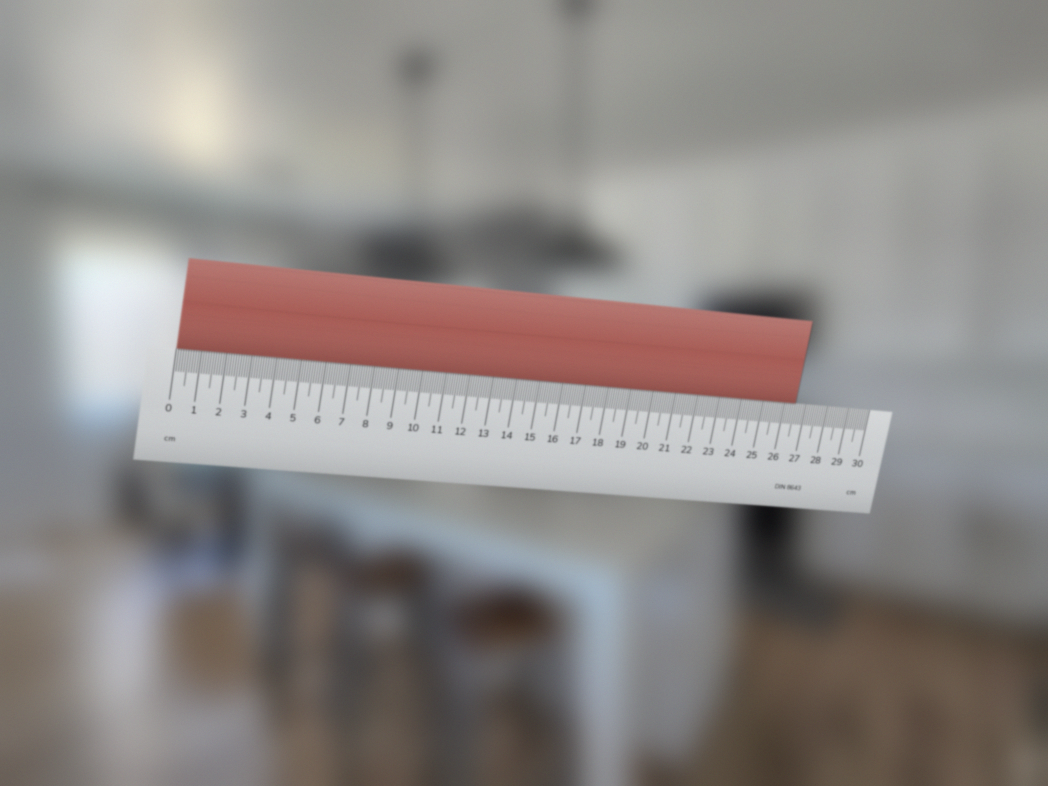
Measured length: 26.5 cm
